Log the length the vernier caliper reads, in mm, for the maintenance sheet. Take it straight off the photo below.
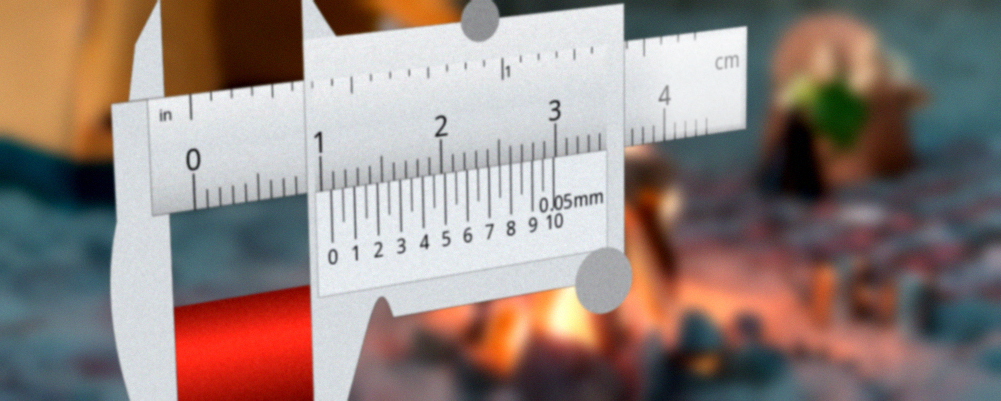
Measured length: 10.8 mm
